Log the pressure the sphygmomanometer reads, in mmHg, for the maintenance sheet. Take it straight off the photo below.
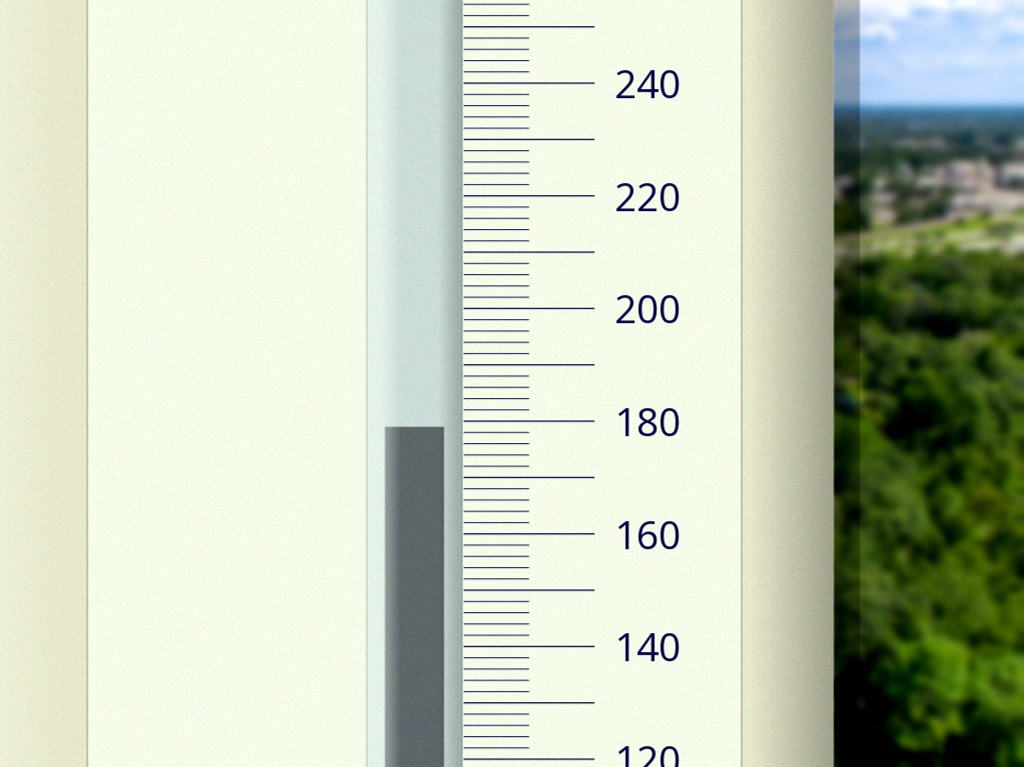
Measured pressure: 179 mmHg
